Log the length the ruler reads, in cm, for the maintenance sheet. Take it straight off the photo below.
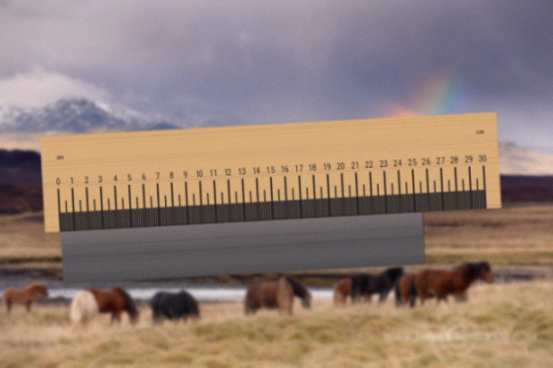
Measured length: 25.5 cm
